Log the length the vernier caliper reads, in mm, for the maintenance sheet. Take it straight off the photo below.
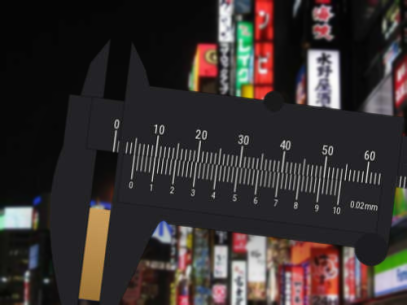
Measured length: 5.0 mm
